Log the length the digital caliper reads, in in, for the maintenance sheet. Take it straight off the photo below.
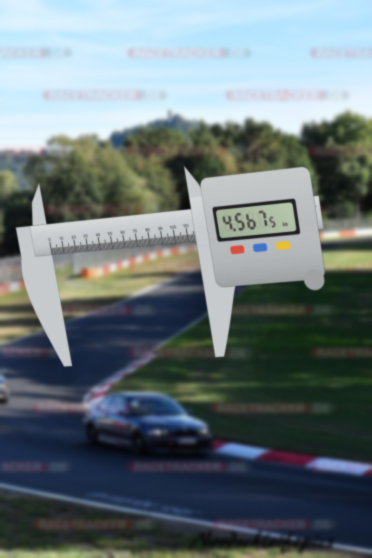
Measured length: 4.5675 in
